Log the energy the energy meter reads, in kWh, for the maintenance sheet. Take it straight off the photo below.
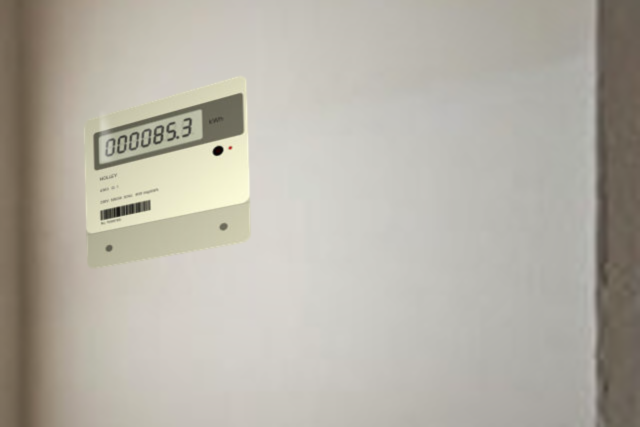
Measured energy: 85.3 kWh
